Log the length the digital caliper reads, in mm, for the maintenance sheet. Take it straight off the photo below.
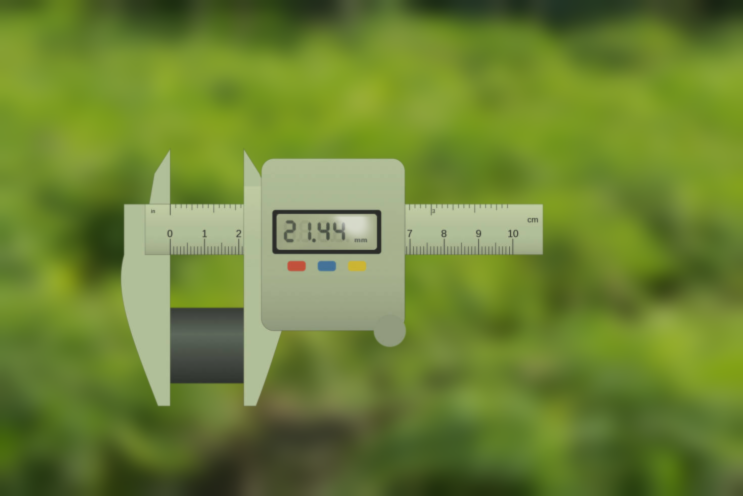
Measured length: 21.44 mm
